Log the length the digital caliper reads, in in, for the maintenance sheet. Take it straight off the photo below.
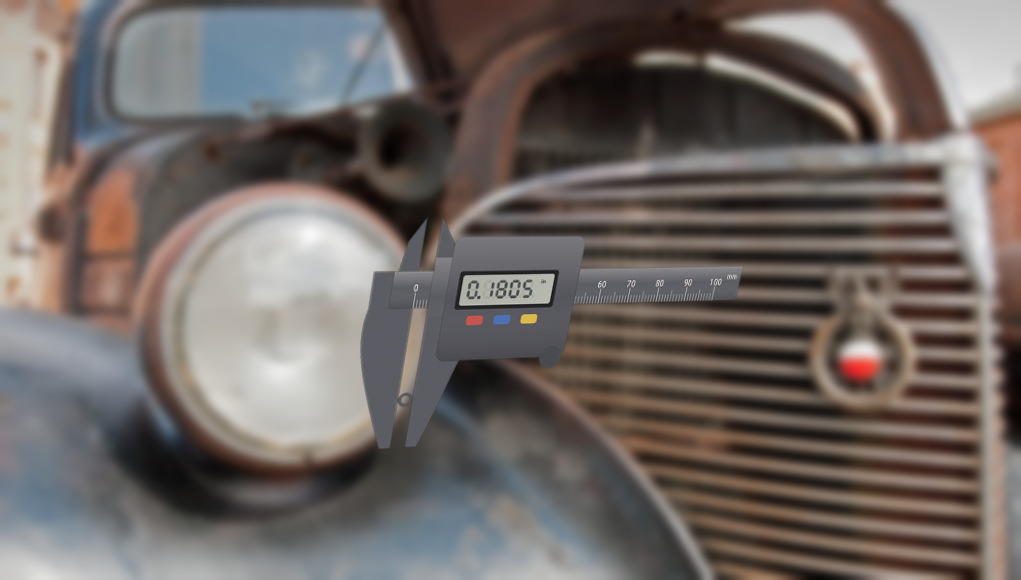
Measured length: 0.1805 in
